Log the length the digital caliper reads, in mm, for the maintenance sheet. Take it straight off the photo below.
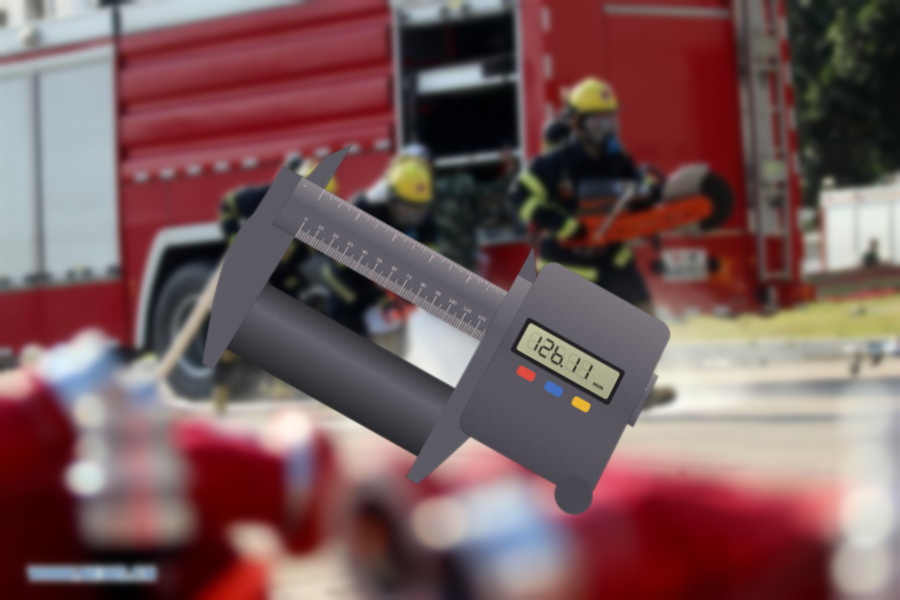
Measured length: 126.11 mm
